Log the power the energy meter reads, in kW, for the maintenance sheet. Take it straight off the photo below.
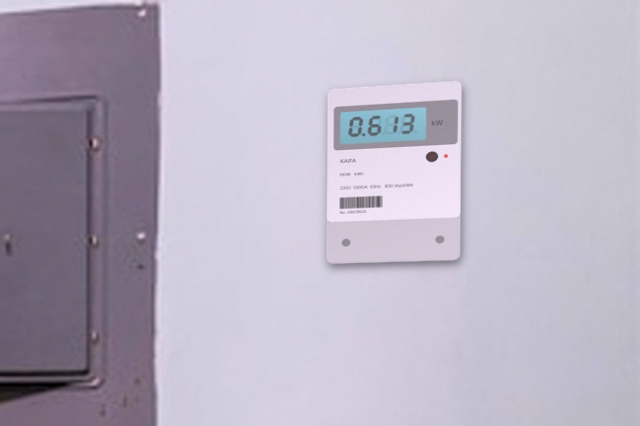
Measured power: 0.613 kW
